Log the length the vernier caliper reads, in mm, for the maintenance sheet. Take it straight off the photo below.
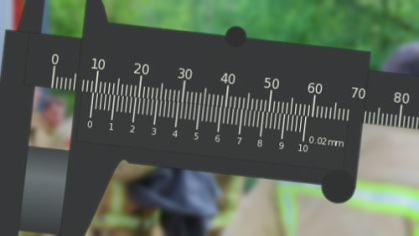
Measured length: 9.5 mm
